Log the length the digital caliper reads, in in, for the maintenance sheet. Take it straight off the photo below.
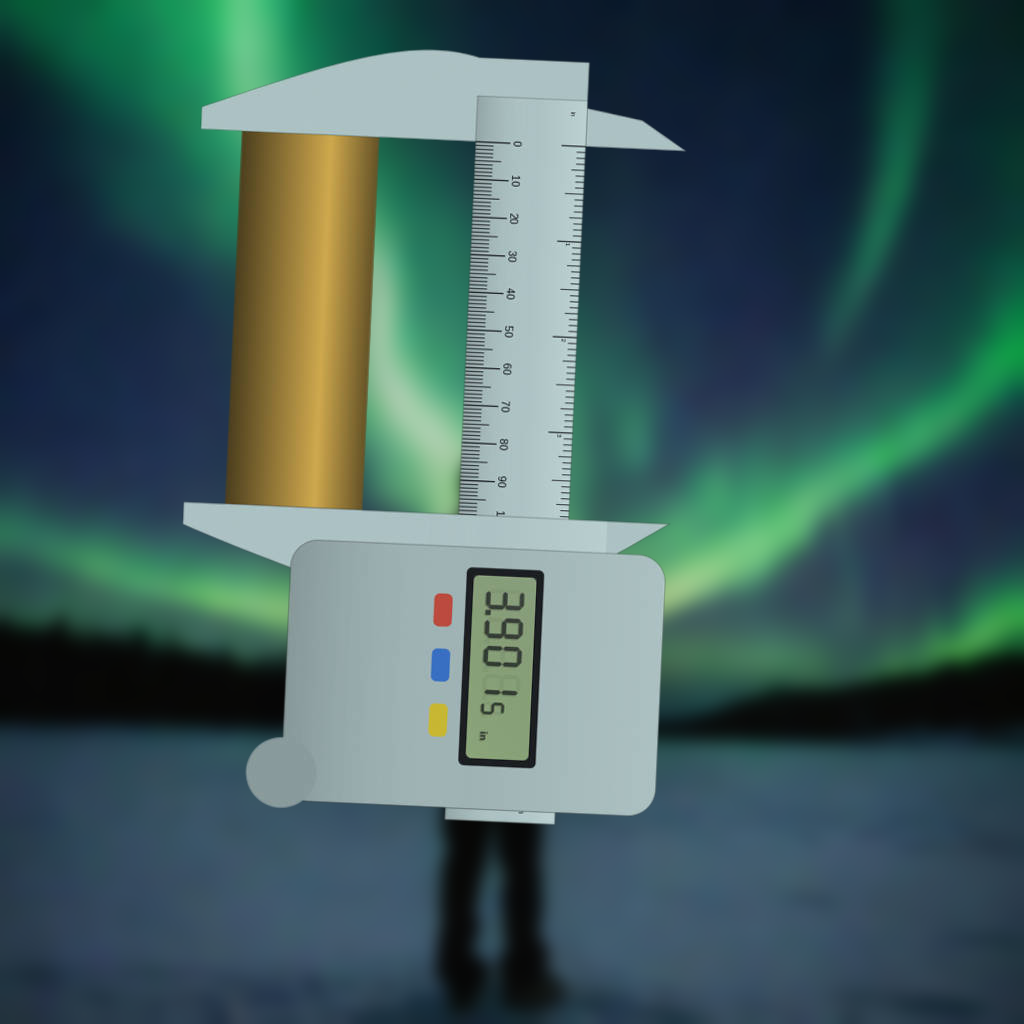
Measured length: 3.9015 in
